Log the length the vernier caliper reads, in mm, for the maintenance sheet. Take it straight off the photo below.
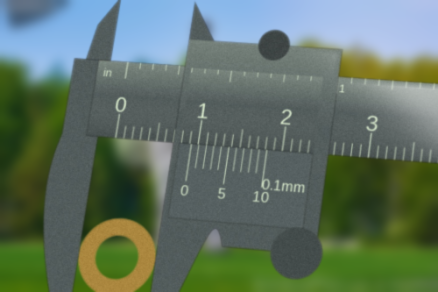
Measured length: 9.2 mm
